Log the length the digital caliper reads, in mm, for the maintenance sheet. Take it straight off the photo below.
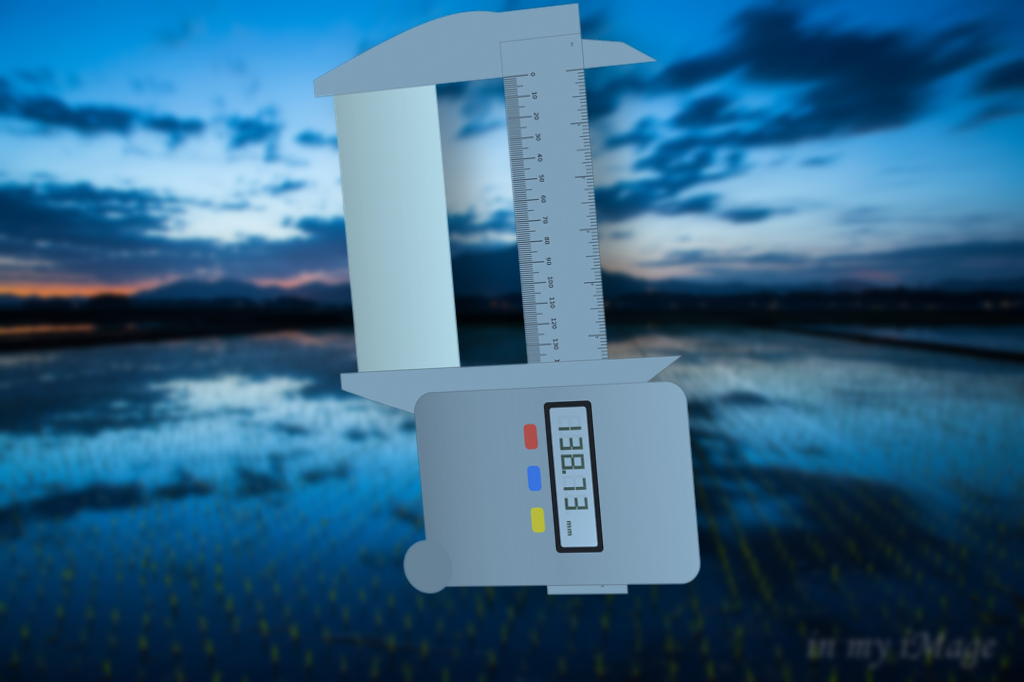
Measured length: 138.73 mm
